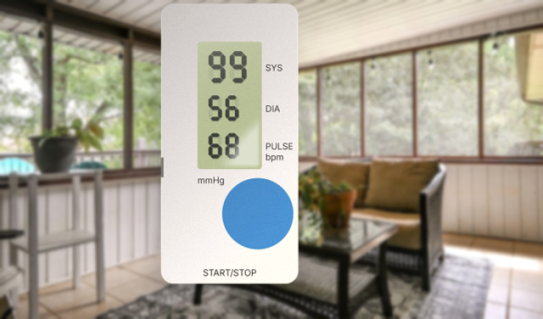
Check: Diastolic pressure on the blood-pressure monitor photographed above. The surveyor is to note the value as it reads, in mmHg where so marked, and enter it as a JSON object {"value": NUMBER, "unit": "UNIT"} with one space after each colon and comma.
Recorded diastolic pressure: {"value": 56, "unit": "mmHg"}
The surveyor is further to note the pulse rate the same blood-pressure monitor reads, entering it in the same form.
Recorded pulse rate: {"value": 68, "unit": "bpm"}
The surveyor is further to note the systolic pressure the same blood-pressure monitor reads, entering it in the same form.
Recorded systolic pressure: {"value": 99, "unit": "mmHg"}
